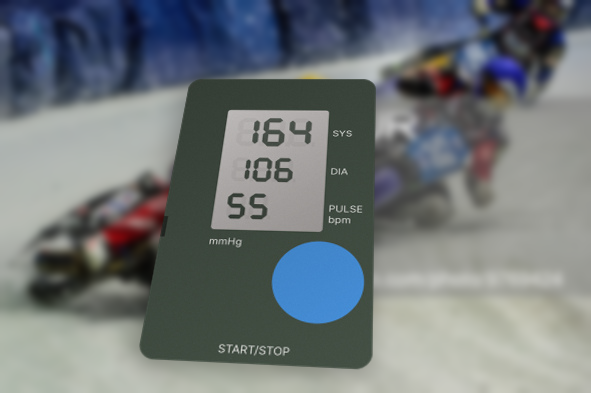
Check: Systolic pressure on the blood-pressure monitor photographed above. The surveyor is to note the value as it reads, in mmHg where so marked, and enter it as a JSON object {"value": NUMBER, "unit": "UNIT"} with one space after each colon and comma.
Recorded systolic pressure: {"value": 164, "unit": "mmHg"}
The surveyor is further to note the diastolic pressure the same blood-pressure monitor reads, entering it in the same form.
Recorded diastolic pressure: {"value": 106, "unit": "mmHg"}
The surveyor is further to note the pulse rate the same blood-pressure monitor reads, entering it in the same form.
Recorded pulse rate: {"value": 55, "unit": "bpm"}
